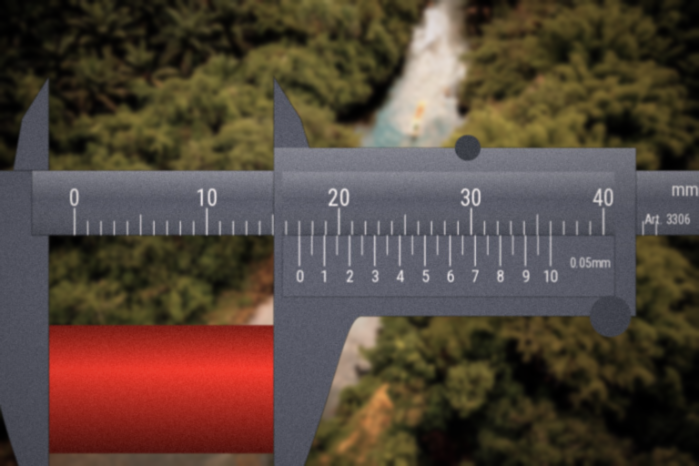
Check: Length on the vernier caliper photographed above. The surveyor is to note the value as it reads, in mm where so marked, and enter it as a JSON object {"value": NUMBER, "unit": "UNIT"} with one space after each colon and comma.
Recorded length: {"value": 17.0, "unit": "mm"}
